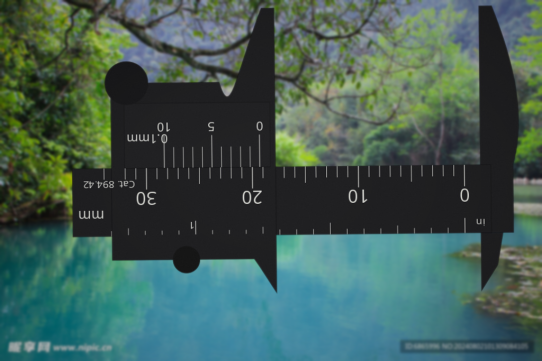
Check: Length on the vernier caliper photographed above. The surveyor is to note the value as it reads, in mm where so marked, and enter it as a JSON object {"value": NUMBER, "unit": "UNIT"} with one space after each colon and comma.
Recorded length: {"value": 19.3, "unit": "mm"}
